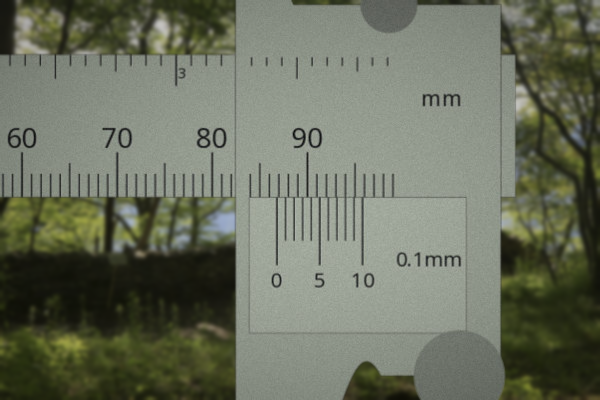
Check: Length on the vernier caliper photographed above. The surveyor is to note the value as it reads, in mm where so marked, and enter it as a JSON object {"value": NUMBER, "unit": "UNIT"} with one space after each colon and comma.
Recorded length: {"value": 86.8, "unit": "mm"}
